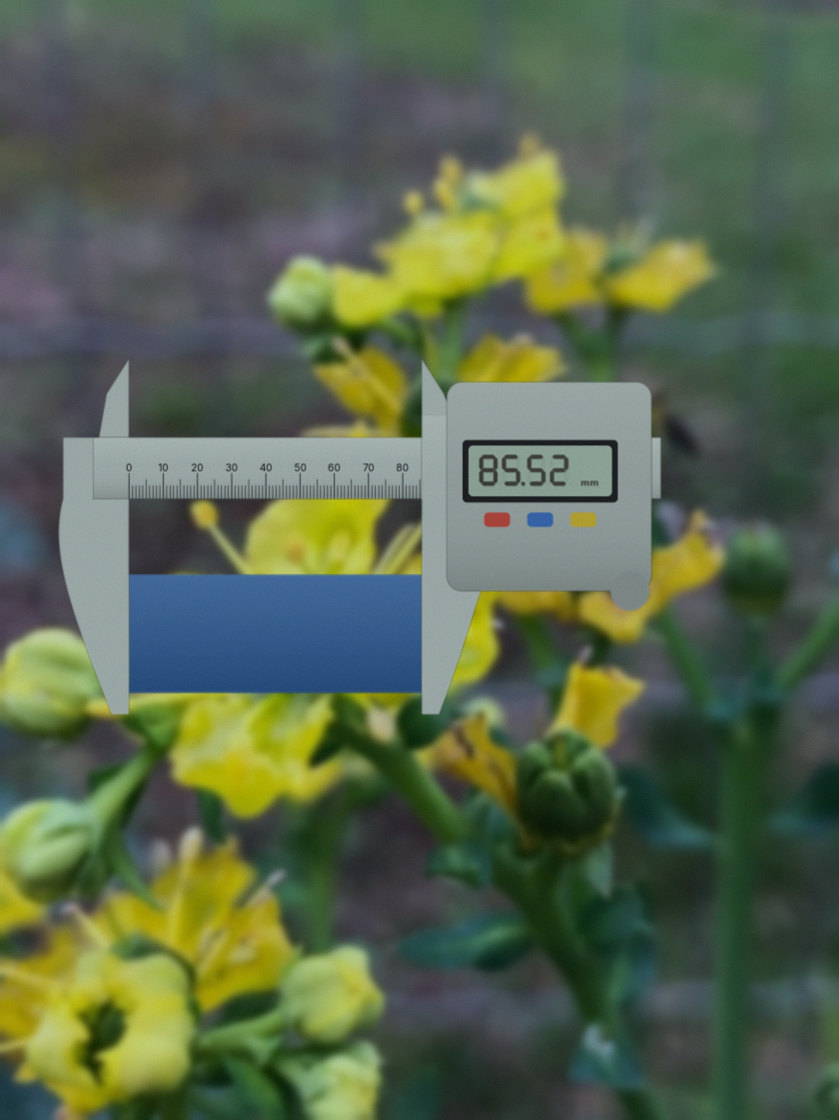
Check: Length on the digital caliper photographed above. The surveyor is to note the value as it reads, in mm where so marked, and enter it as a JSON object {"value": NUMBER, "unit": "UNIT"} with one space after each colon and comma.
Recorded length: {"value": 85.52, "unit": "mm"}
